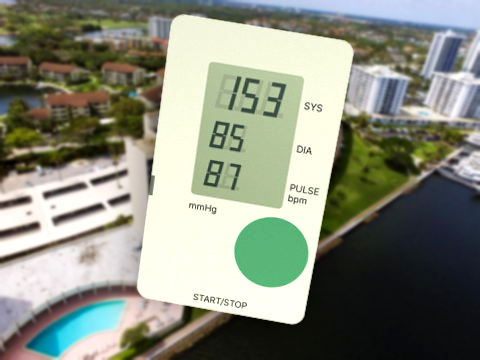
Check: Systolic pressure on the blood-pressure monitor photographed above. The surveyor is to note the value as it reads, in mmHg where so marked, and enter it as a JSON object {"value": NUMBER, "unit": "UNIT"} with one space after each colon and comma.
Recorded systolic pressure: {"value": 153, "unit": "mmHg"}
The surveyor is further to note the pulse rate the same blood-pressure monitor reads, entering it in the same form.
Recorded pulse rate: {"value": 87, "unit": "bpm"}
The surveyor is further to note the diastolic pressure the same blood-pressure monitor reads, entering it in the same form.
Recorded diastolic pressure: {"value": 85, "unit": "mmHg"}
